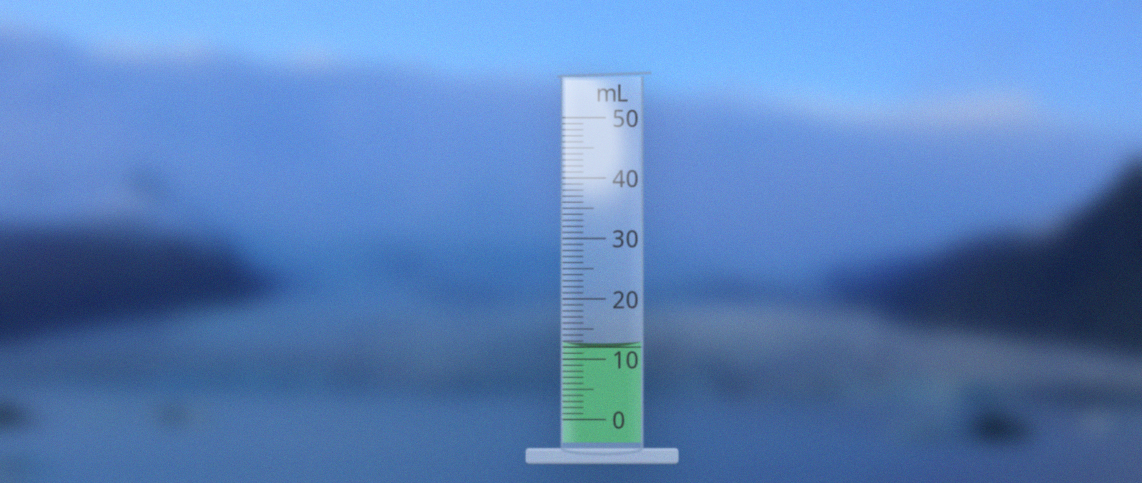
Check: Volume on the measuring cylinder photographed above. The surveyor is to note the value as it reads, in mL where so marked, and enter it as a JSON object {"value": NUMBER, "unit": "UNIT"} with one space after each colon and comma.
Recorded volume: {"value": 12, "unit": "mL"}
